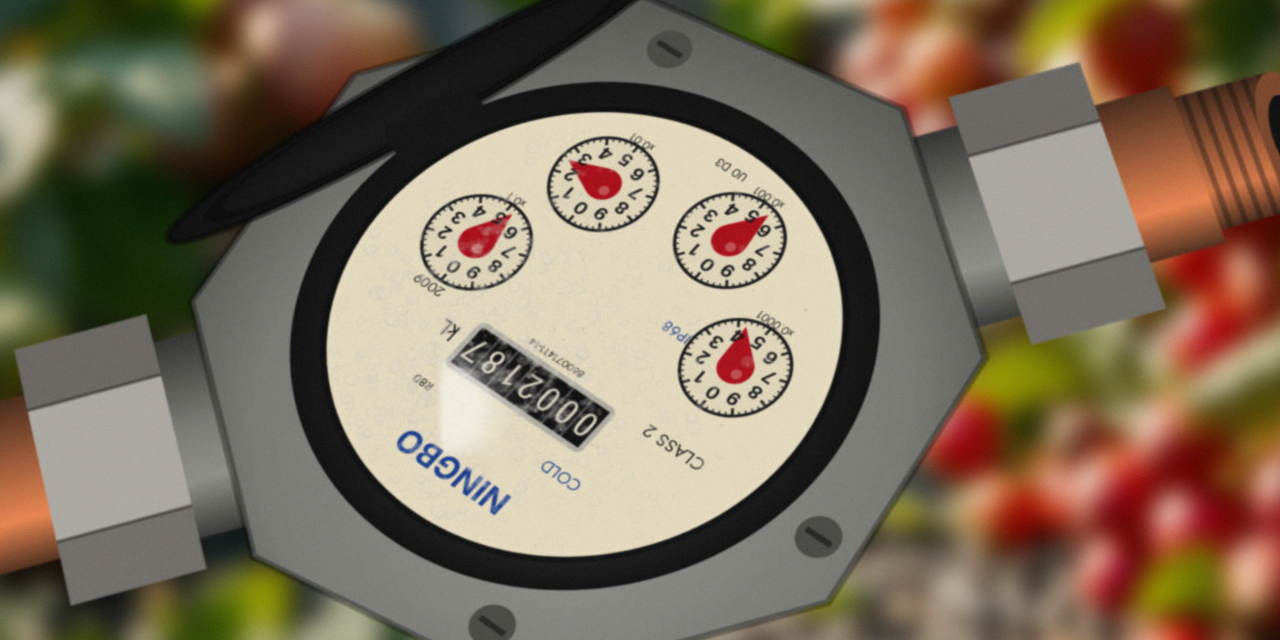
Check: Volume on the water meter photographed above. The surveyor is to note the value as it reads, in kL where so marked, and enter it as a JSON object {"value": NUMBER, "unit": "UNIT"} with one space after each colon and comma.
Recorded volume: {"value": 2187.5254, "unit": "kL"}
